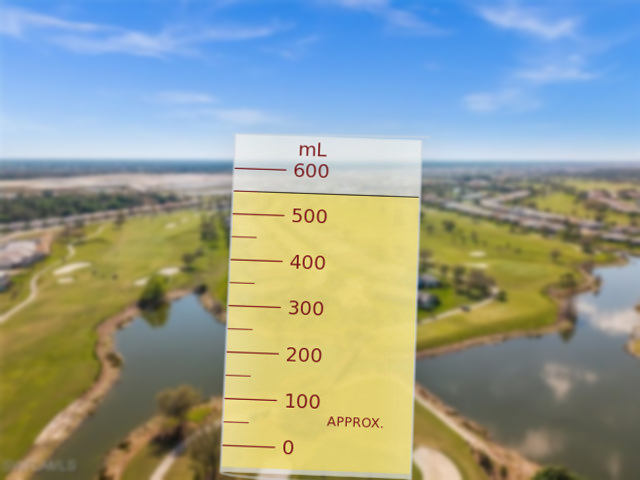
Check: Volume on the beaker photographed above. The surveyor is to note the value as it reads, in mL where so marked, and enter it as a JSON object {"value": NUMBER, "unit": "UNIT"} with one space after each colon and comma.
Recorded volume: {"value": 550, "unit": "mL"}
